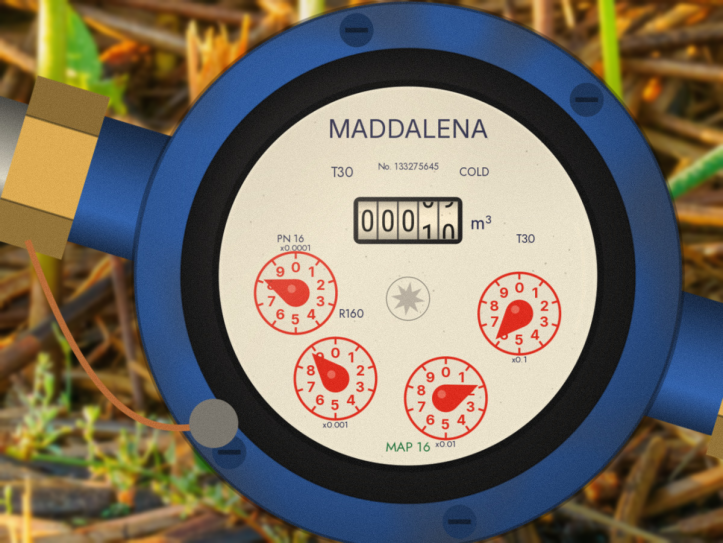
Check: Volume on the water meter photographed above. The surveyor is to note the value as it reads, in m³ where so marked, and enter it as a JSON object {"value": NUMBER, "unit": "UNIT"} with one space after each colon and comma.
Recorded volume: {"value": 9.6188, "unit": "m³"}
